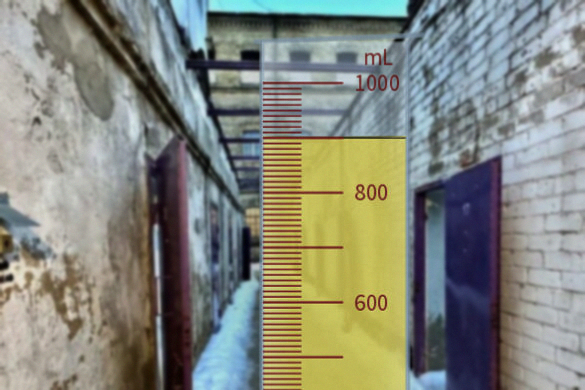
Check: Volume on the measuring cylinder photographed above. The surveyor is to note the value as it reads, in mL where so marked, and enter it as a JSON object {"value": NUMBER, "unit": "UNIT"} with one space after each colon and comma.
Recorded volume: {"value": 900, "unit": "mL"}
